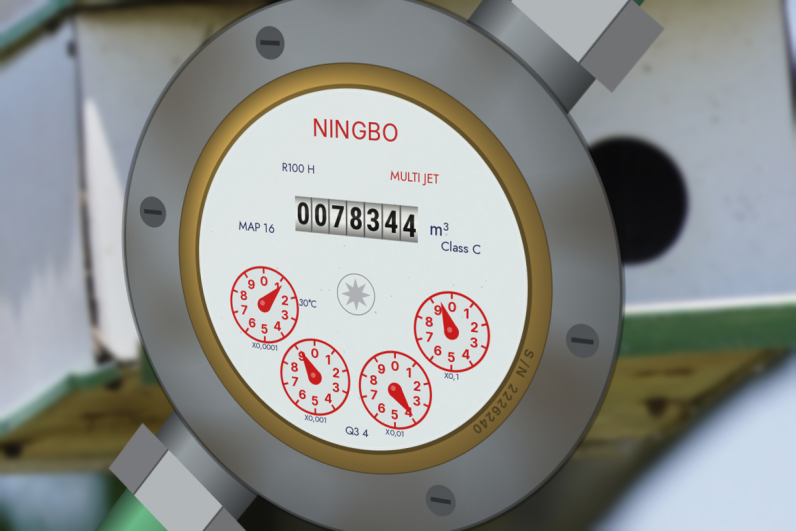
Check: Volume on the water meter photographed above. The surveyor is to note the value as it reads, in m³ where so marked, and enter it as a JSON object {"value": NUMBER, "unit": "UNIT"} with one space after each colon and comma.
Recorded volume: {"value": 78343.9391, "unit": "m³"}
